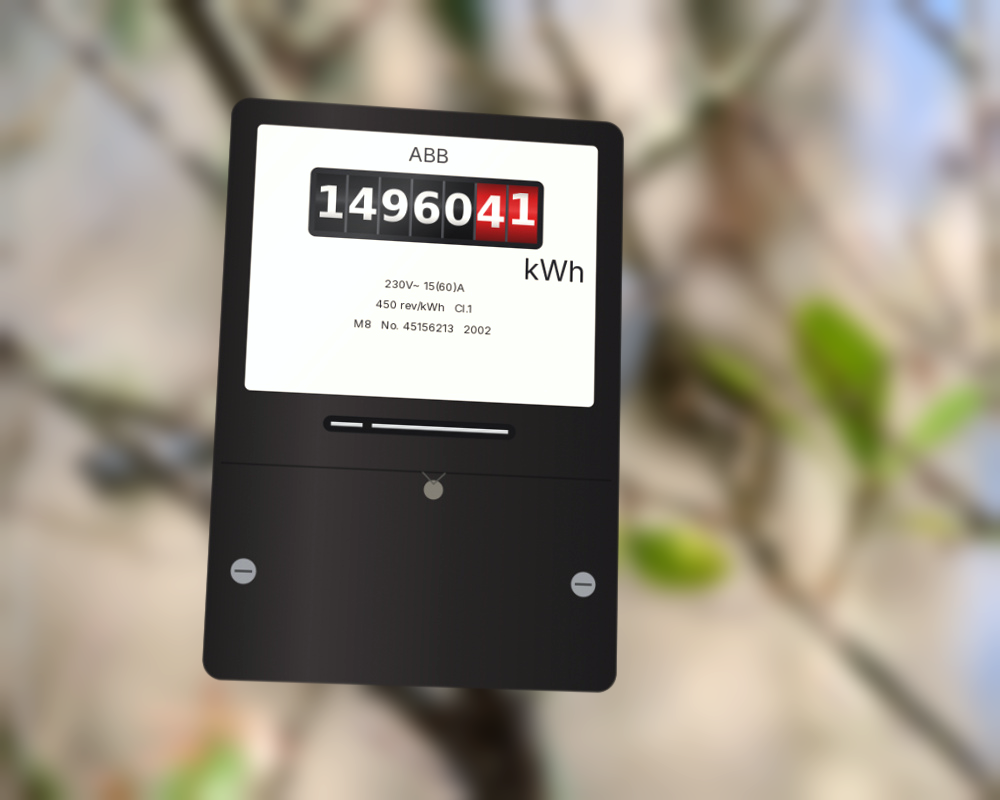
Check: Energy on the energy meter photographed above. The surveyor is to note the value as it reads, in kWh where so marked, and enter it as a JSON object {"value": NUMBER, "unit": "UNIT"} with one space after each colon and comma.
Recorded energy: {"value": 14960.41, "unit": "kWh"}
